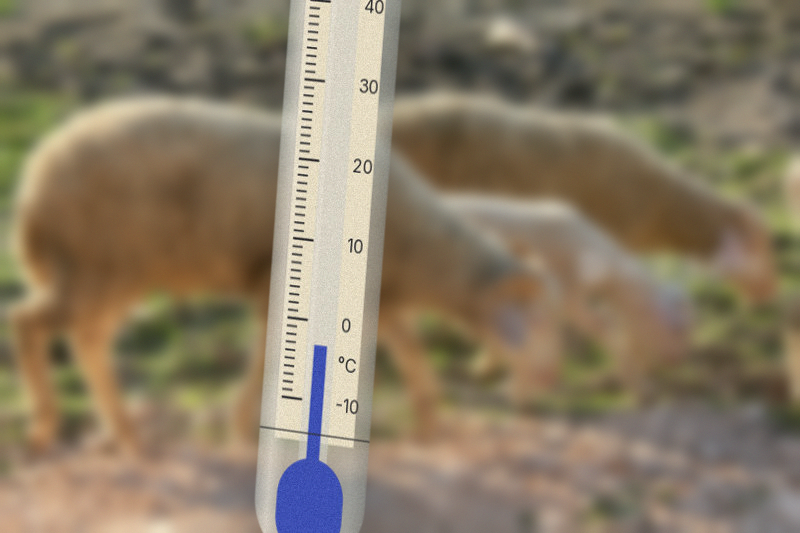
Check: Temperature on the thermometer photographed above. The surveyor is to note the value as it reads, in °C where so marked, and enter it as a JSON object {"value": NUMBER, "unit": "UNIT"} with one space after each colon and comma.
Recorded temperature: {"value": -3, "unit": "°C"}
